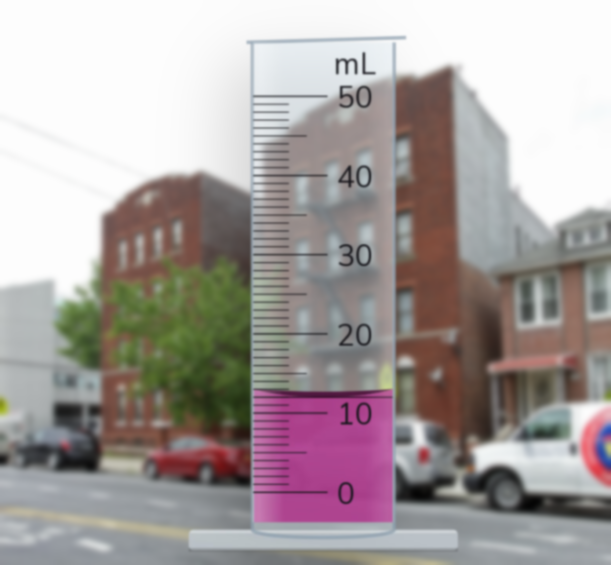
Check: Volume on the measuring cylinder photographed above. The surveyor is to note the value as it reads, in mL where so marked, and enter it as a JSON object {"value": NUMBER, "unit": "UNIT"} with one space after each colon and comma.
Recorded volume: {"value": 12, "unit": "mL"}
